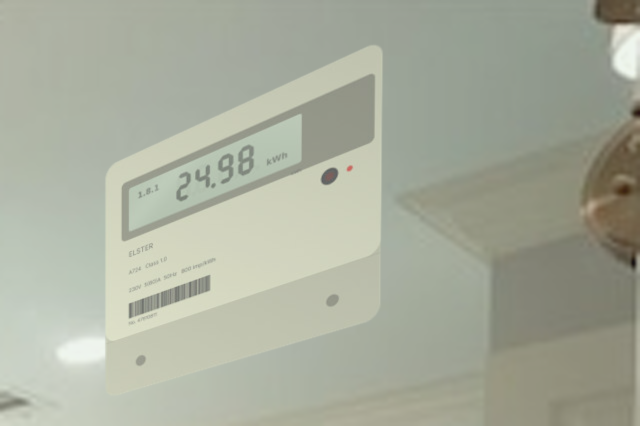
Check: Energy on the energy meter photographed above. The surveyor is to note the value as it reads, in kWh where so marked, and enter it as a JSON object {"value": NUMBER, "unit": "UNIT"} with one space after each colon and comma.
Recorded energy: {"value": 24.98, "unit": "kWh"}
